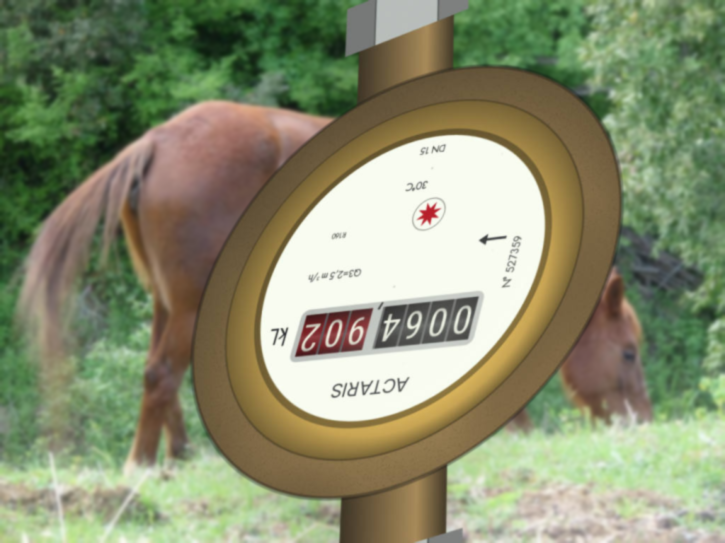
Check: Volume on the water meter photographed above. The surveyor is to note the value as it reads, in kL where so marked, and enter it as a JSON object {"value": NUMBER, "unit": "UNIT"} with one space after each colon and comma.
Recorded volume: {"value": 64.902, "unit": "kL"}
